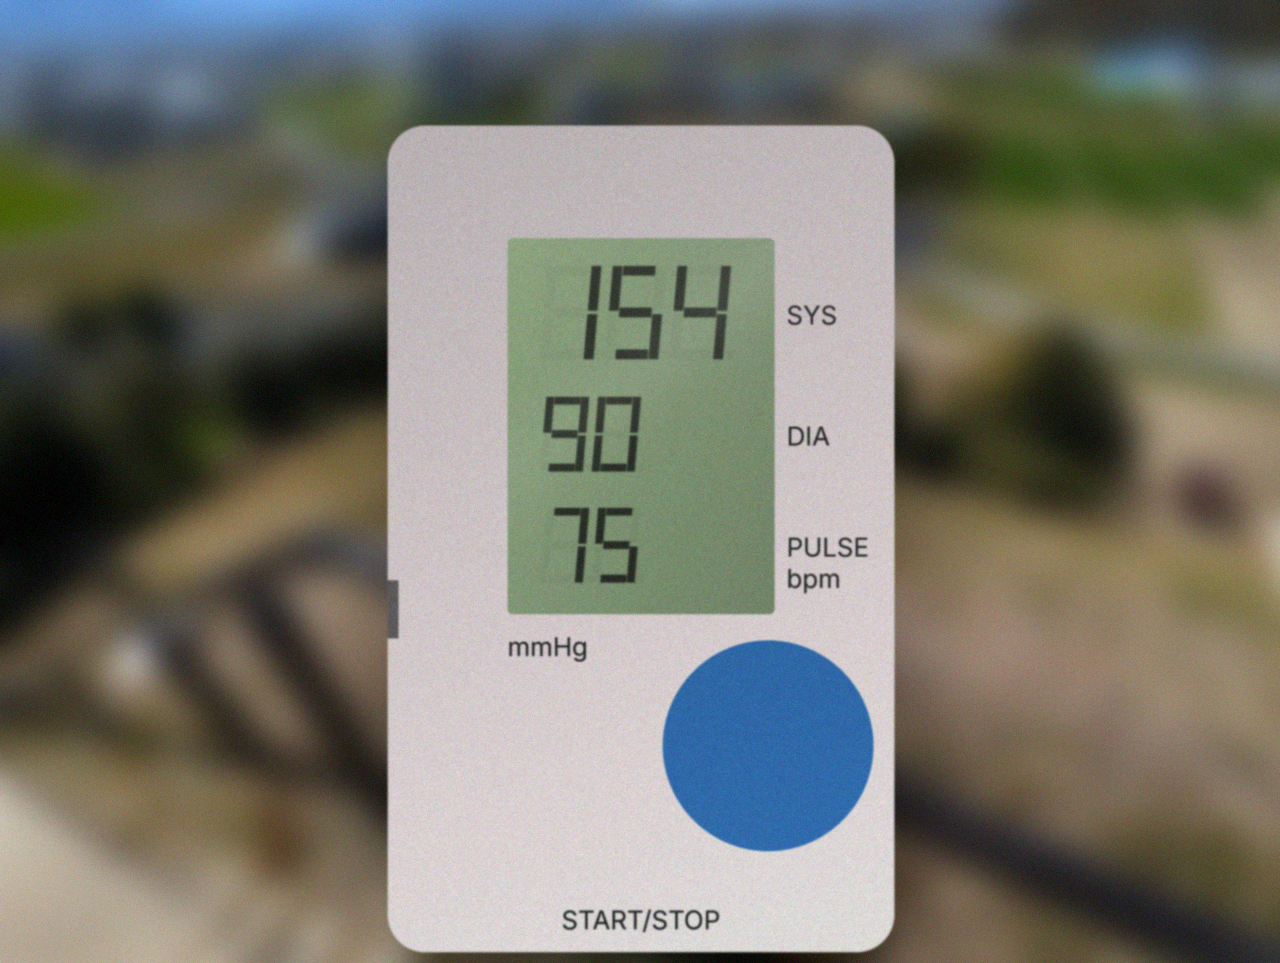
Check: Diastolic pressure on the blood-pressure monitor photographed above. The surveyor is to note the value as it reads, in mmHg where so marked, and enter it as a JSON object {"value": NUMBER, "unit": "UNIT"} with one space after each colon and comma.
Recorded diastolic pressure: {"value": 90, "unit": "mmHg"}
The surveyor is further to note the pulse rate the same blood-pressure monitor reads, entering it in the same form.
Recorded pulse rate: {"value": 75, "unit": "bpm"}
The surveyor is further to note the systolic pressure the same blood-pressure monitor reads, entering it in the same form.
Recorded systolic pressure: {"value": 154, "unit": "mmHg"}
